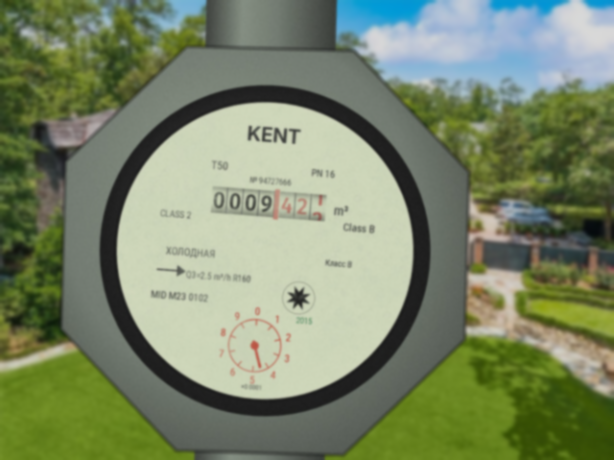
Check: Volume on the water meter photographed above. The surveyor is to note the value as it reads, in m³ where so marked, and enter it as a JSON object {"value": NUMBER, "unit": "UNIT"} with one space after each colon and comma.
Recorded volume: {"value": 9.4214, "unit": "m³"}
